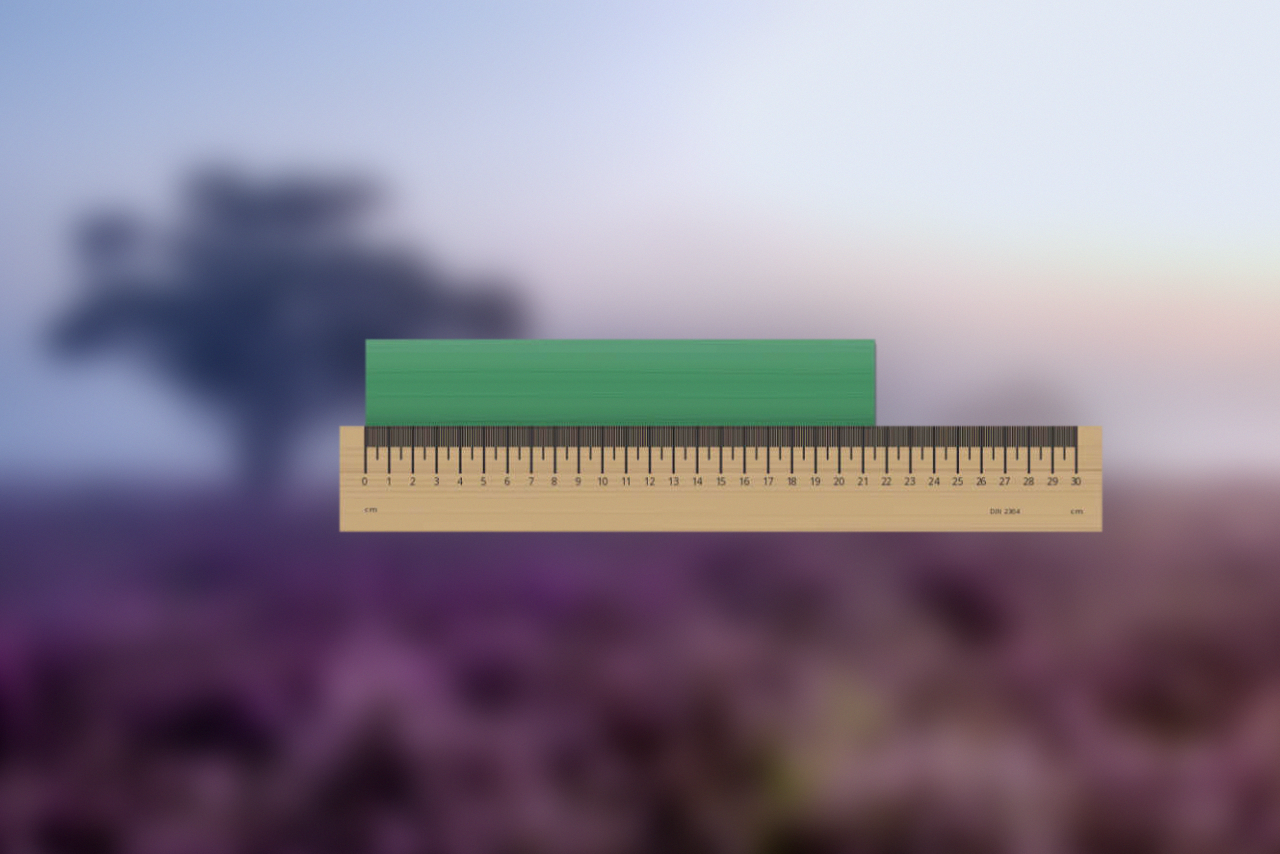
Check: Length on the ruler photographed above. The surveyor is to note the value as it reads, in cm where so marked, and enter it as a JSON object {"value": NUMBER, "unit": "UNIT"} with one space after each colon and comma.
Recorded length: {"value": 21.5, "unit": "cm"}
